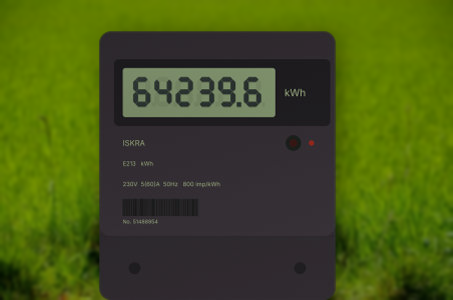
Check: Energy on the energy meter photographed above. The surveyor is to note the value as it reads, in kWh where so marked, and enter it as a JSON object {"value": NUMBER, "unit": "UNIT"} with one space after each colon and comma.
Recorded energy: {"value": 64239.6, "unit": "kWh"}
